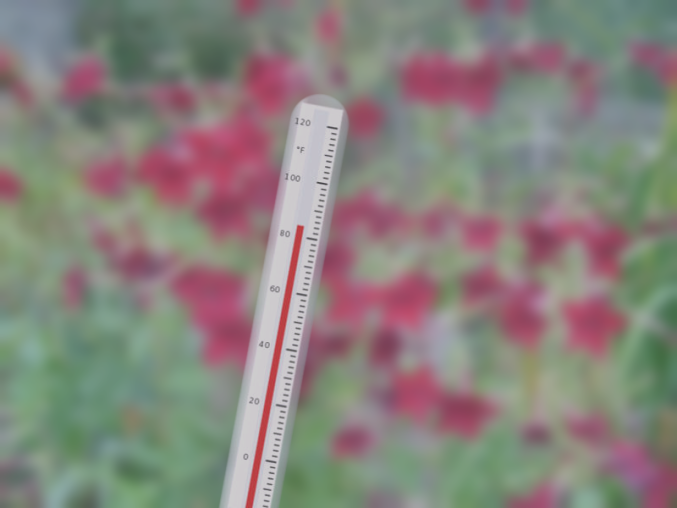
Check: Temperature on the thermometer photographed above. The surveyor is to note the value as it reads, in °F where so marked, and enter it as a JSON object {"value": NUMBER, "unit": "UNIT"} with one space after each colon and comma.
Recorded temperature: {"value": 84, "unit": "°F"}
